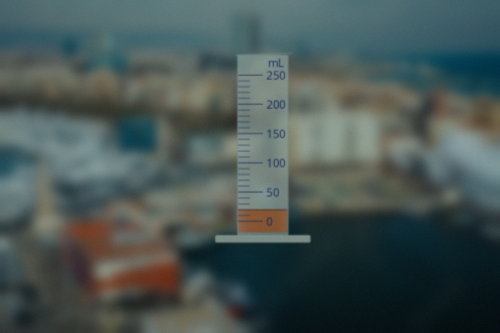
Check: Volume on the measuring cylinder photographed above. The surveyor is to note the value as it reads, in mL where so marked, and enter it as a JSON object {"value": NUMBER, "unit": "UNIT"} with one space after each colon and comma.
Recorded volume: {"value": 20, "unit": "mL"}
